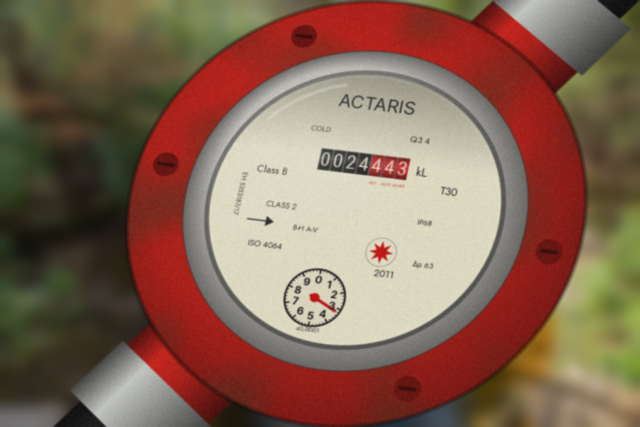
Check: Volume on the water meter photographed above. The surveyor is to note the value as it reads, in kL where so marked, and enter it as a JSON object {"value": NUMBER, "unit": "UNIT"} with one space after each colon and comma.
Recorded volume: {"value": 24.4433, "unit": "kL"}
